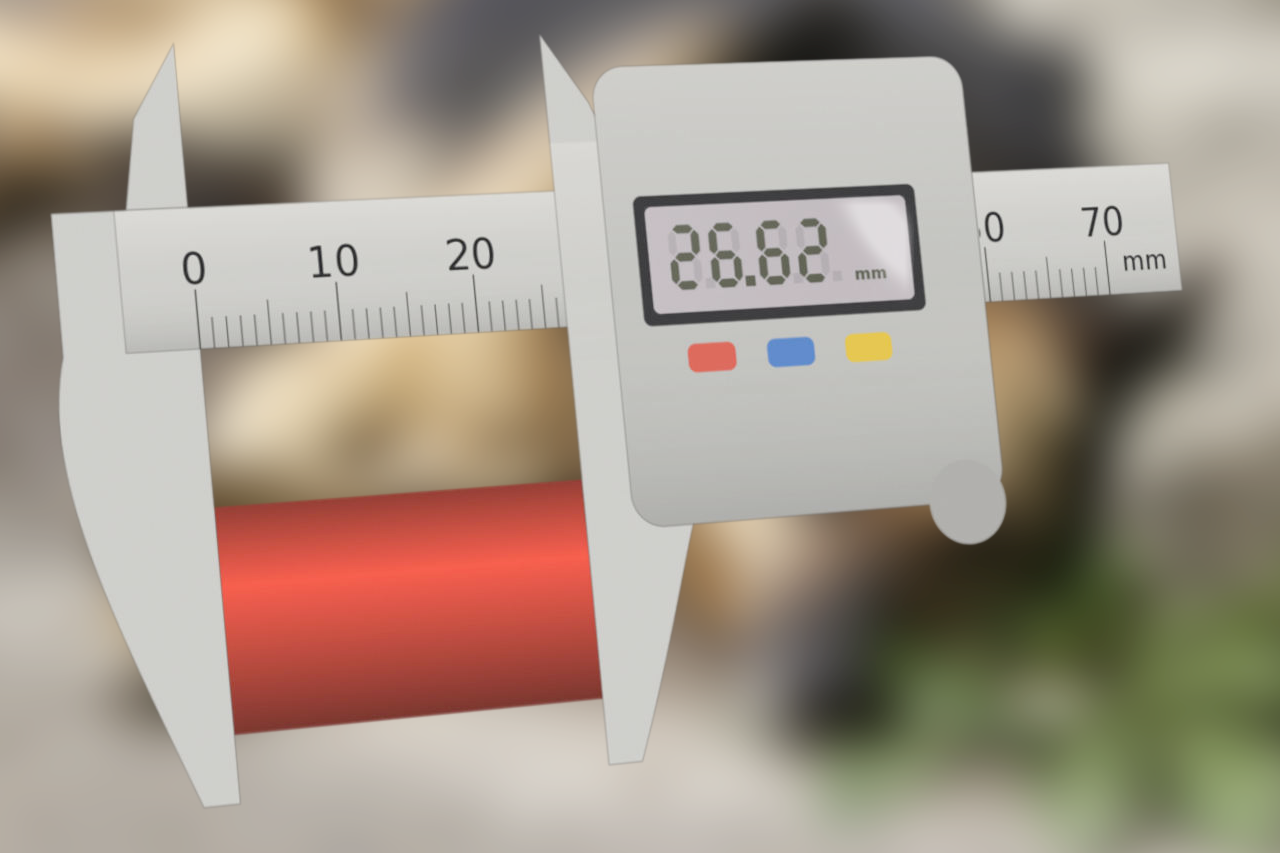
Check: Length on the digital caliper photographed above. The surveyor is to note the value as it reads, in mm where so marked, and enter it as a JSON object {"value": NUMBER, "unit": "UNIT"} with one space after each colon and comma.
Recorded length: {"value": 26.62, "unit": "mm"}
